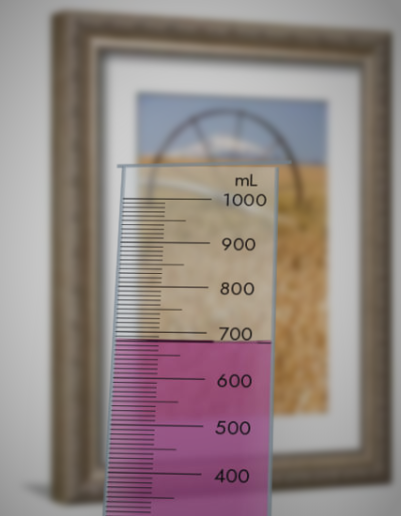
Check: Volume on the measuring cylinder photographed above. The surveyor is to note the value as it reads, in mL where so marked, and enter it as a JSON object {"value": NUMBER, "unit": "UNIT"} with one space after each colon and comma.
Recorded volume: {"value": 680, "unit": "mL"}
